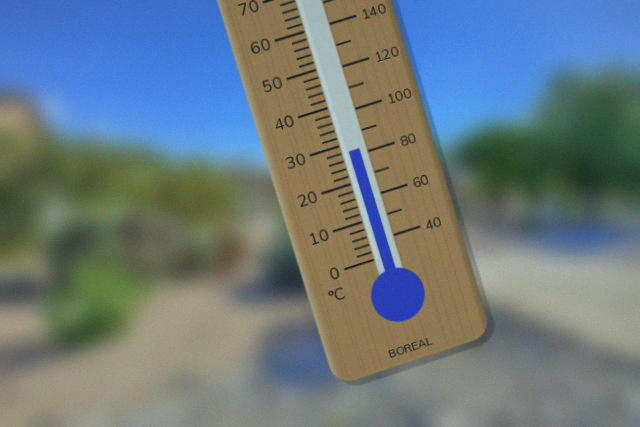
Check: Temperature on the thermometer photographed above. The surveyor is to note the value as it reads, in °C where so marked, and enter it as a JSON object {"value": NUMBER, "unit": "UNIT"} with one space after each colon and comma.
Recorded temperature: {"value": 28, "unit": "°C"}
